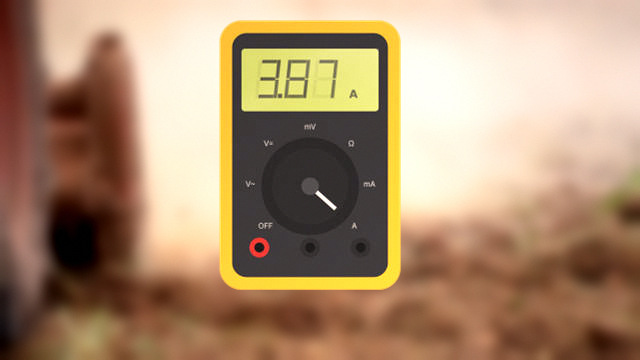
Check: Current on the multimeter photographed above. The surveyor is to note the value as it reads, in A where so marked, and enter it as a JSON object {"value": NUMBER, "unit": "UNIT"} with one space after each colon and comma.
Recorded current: {"value": 3.87, "unit": "A"}
